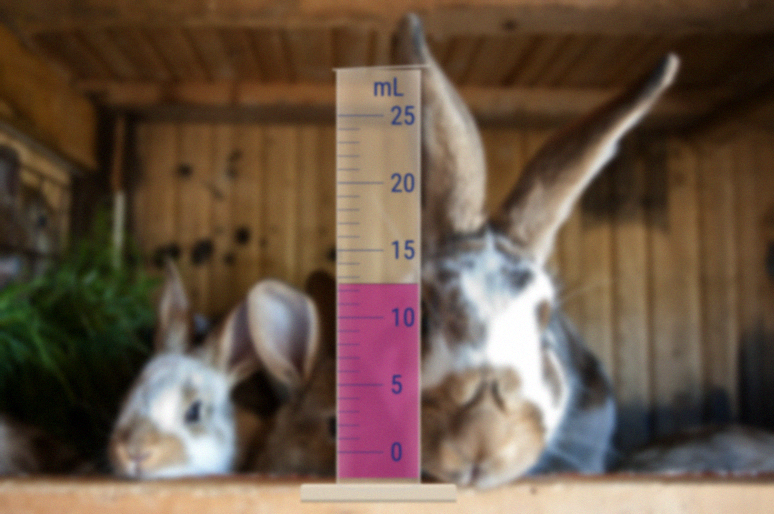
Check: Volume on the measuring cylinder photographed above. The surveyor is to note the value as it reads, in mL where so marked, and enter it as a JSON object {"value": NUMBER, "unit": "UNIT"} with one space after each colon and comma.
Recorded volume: {"value": 12.5, "unit": "mL"}
